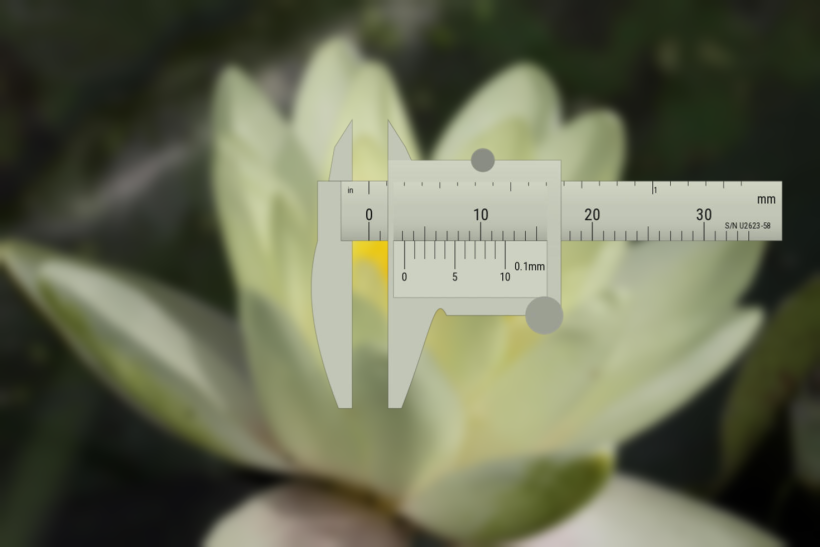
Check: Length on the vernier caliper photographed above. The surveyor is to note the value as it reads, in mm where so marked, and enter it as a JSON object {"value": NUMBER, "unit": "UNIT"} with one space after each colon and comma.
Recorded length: {"value": 3.2, "unit": "mm"}
